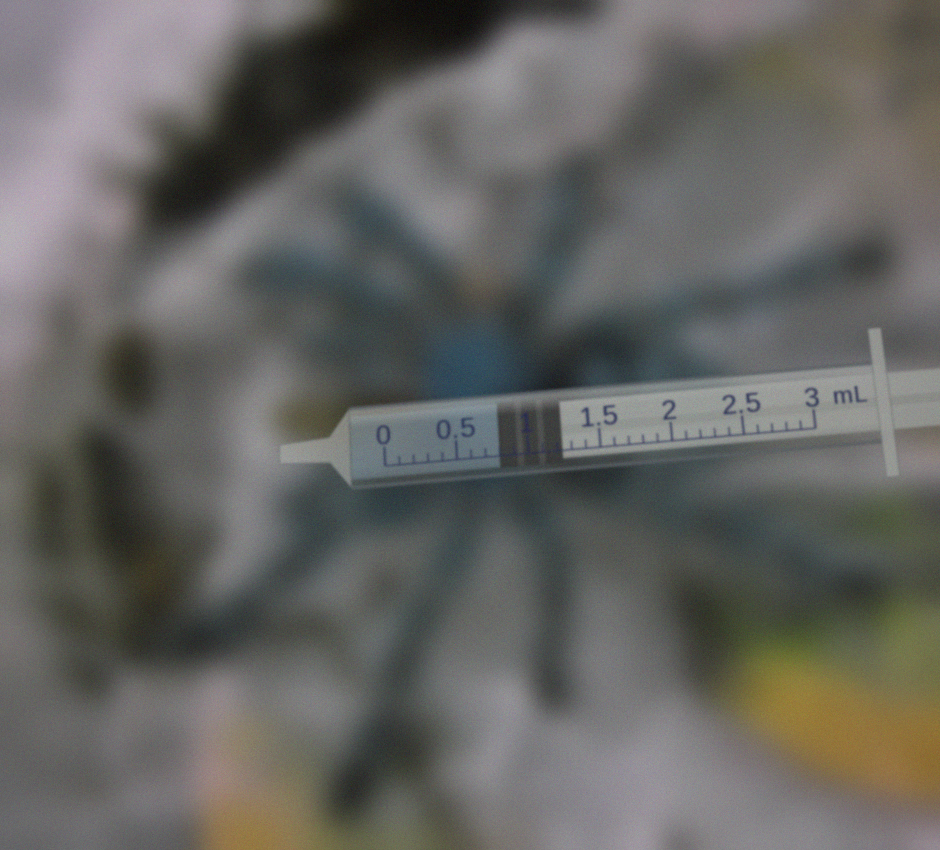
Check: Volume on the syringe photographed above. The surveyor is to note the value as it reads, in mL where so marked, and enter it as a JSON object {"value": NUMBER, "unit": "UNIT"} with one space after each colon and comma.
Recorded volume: {"value": 0.8, "unit": "mL"}
